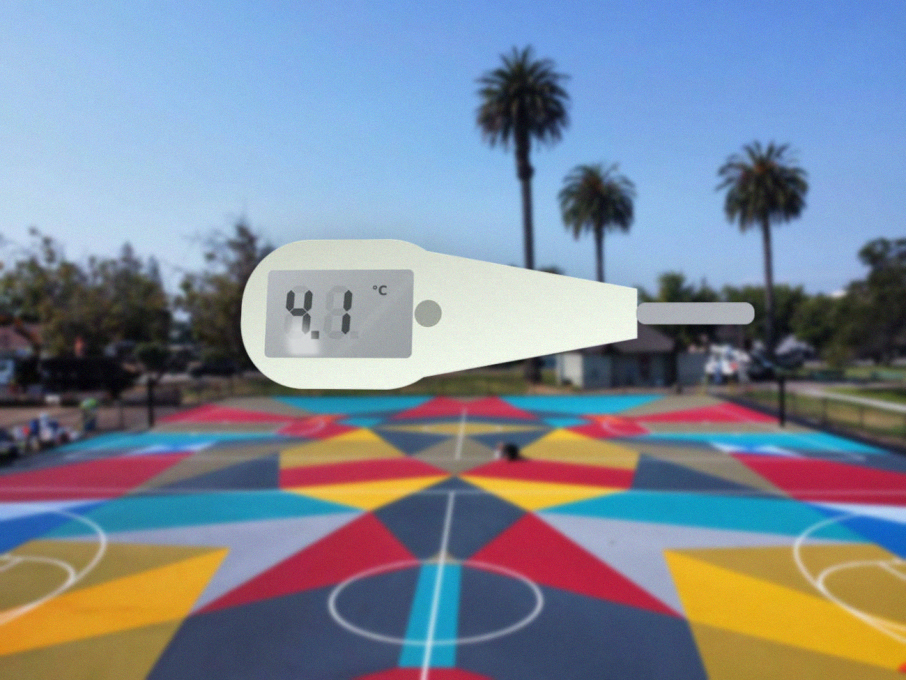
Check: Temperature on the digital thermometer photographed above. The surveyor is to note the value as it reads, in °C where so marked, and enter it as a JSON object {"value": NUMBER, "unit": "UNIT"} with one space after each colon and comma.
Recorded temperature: {"value": 4.1, "unit": "°C"}
